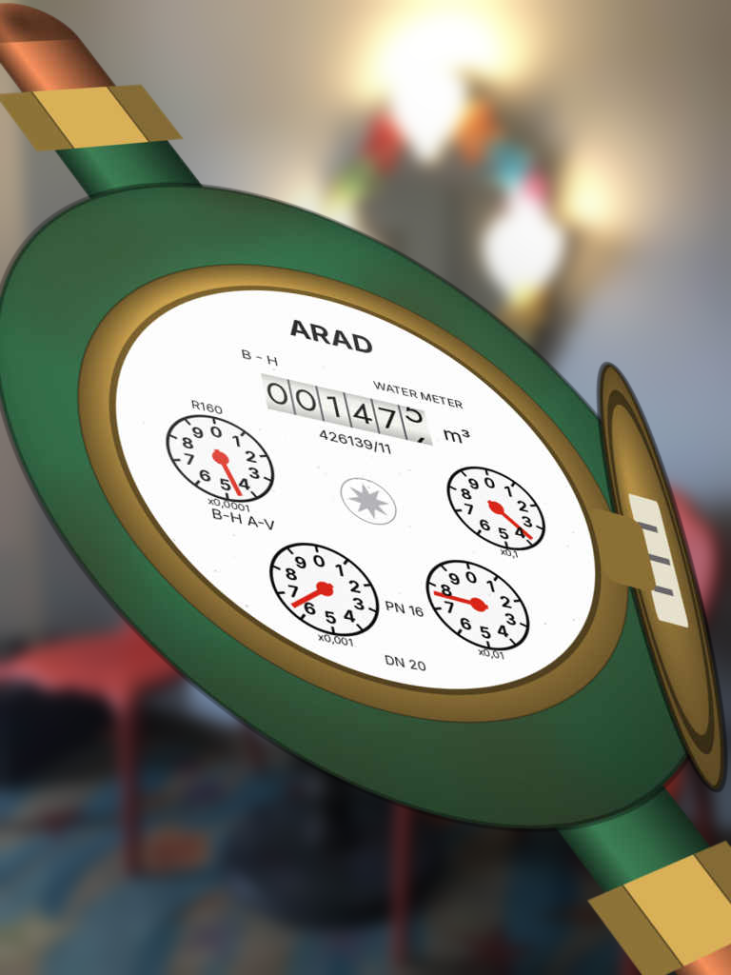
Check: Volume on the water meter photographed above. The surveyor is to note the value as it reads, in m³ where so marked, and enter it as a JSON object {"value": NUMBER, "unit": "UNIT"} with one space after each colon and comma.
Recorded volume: {"value": 1475.3764, "unit": "m³"}
